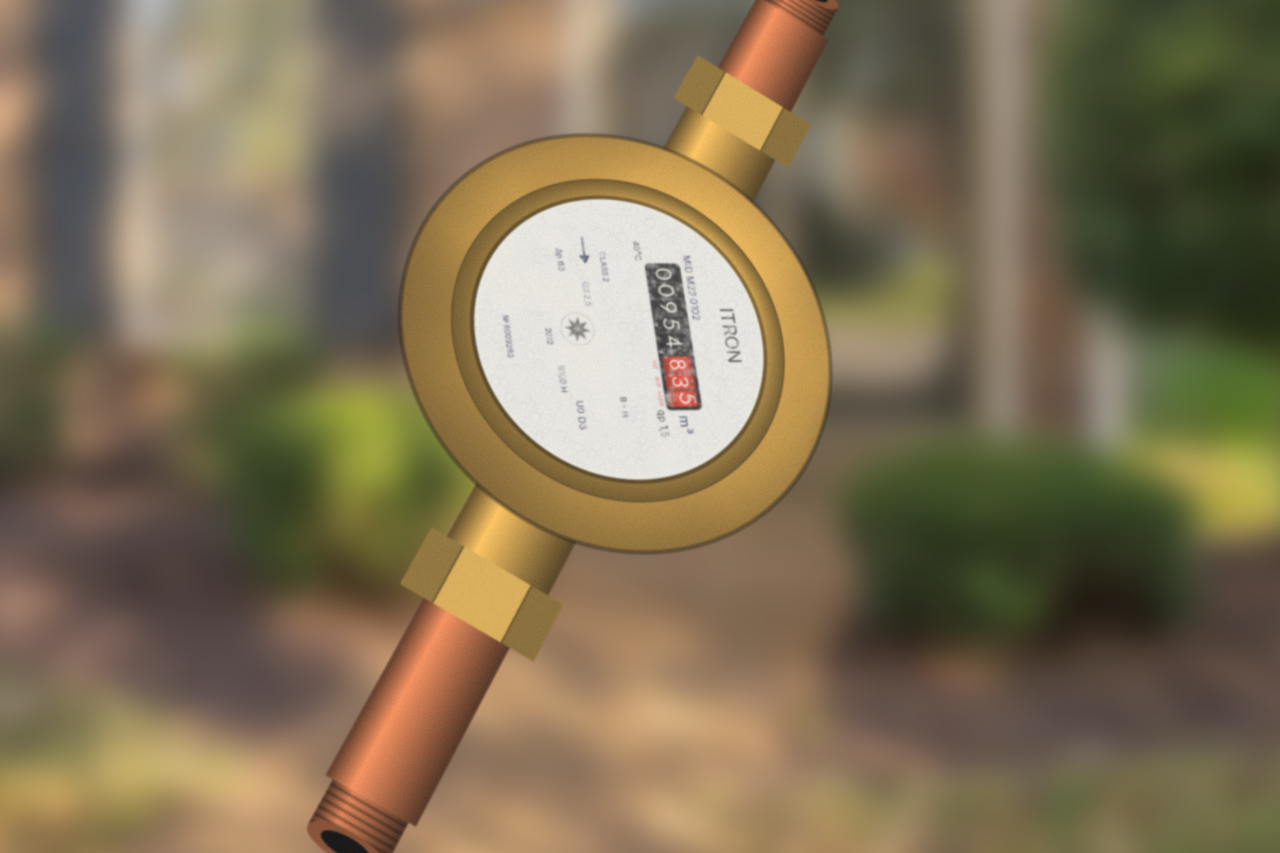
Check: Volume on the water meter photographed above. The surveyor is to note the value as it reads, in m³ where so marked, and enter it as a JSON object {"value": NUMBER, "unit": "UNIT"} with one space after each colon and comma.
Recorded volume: {"value": 954.835, "unit": "m³"}
